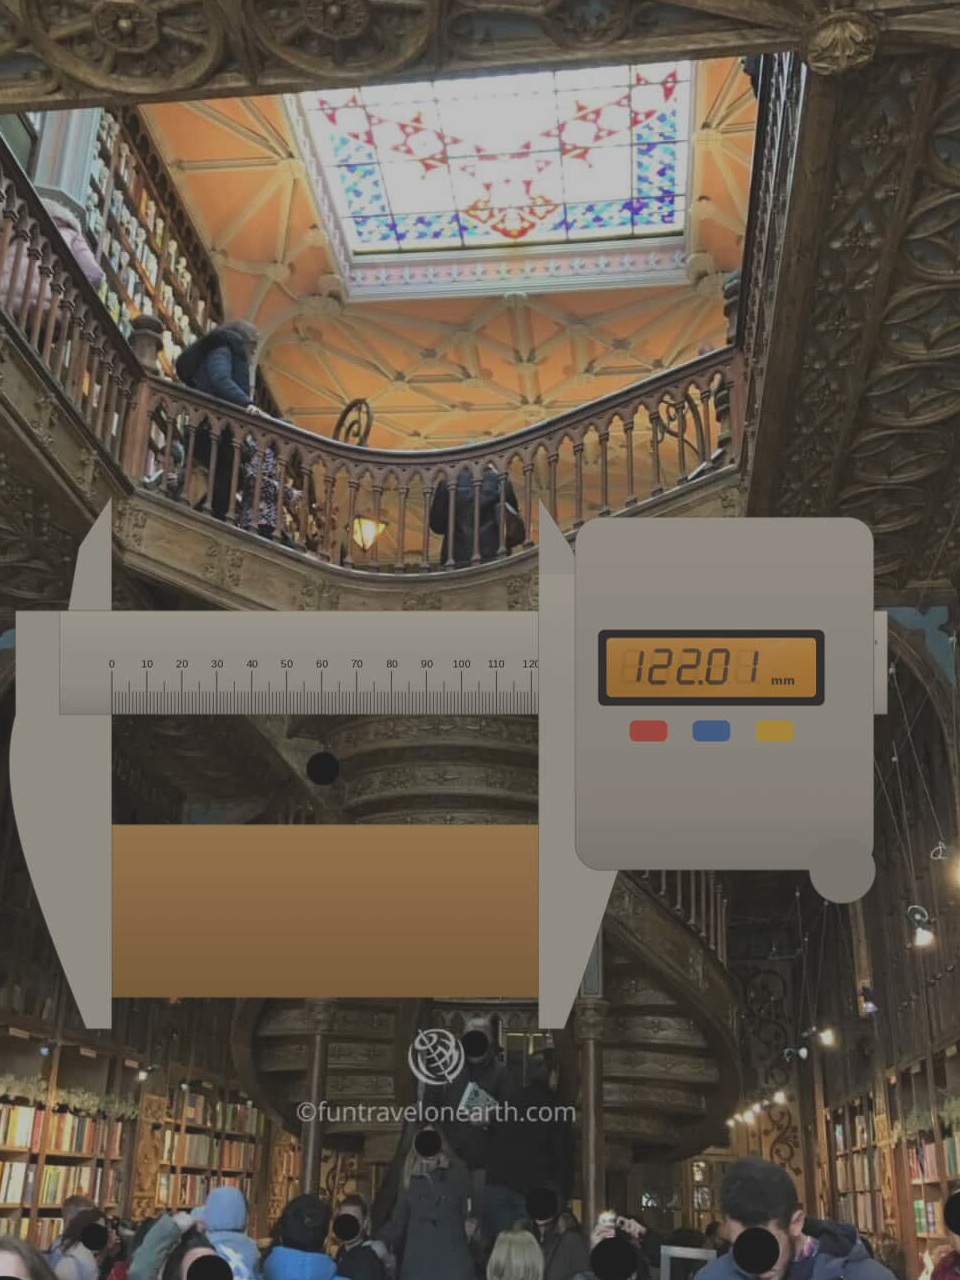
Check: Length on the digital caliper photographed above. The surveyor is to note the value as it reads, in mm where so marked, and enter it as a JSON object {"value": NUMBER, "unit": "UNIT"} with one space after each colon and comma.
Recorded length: {"value": 122.01, "unit": "mm"}
